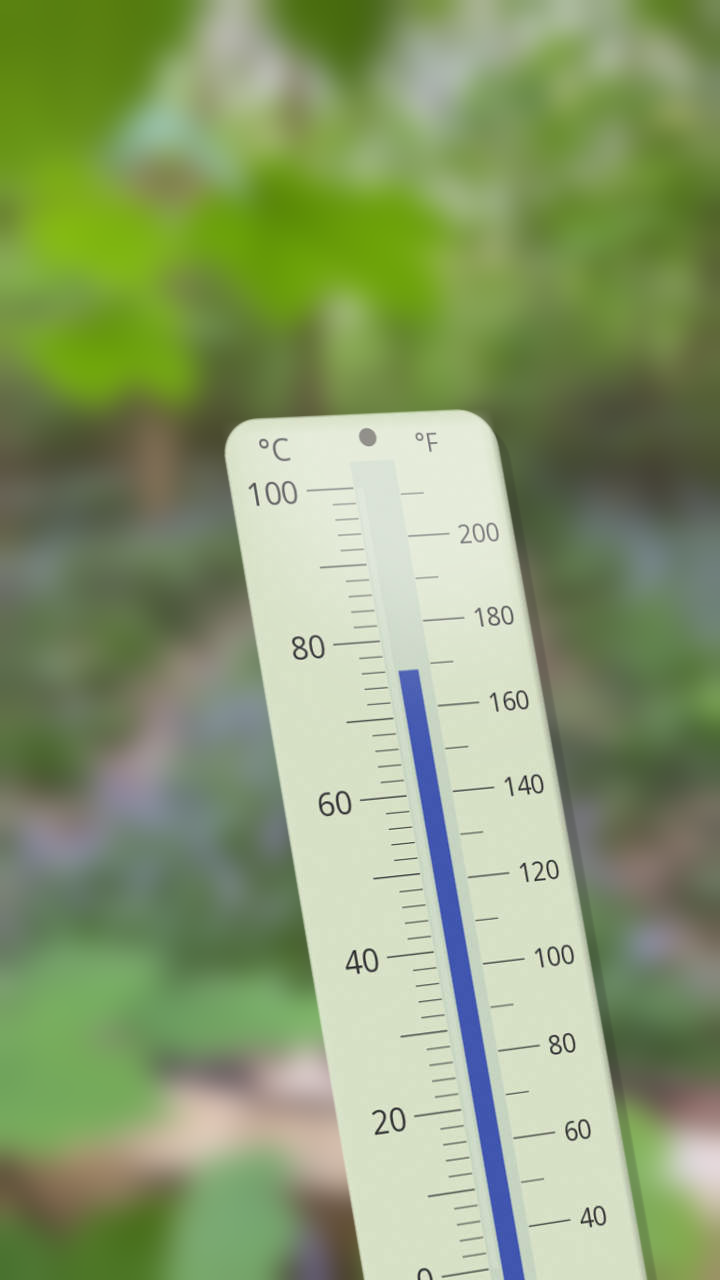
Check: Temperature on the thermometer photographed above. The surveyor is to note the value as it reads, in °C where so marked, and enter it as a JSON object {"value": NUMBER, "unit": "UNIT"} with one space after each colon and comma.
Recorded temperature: {"value": 76, "unit": "°C"}
